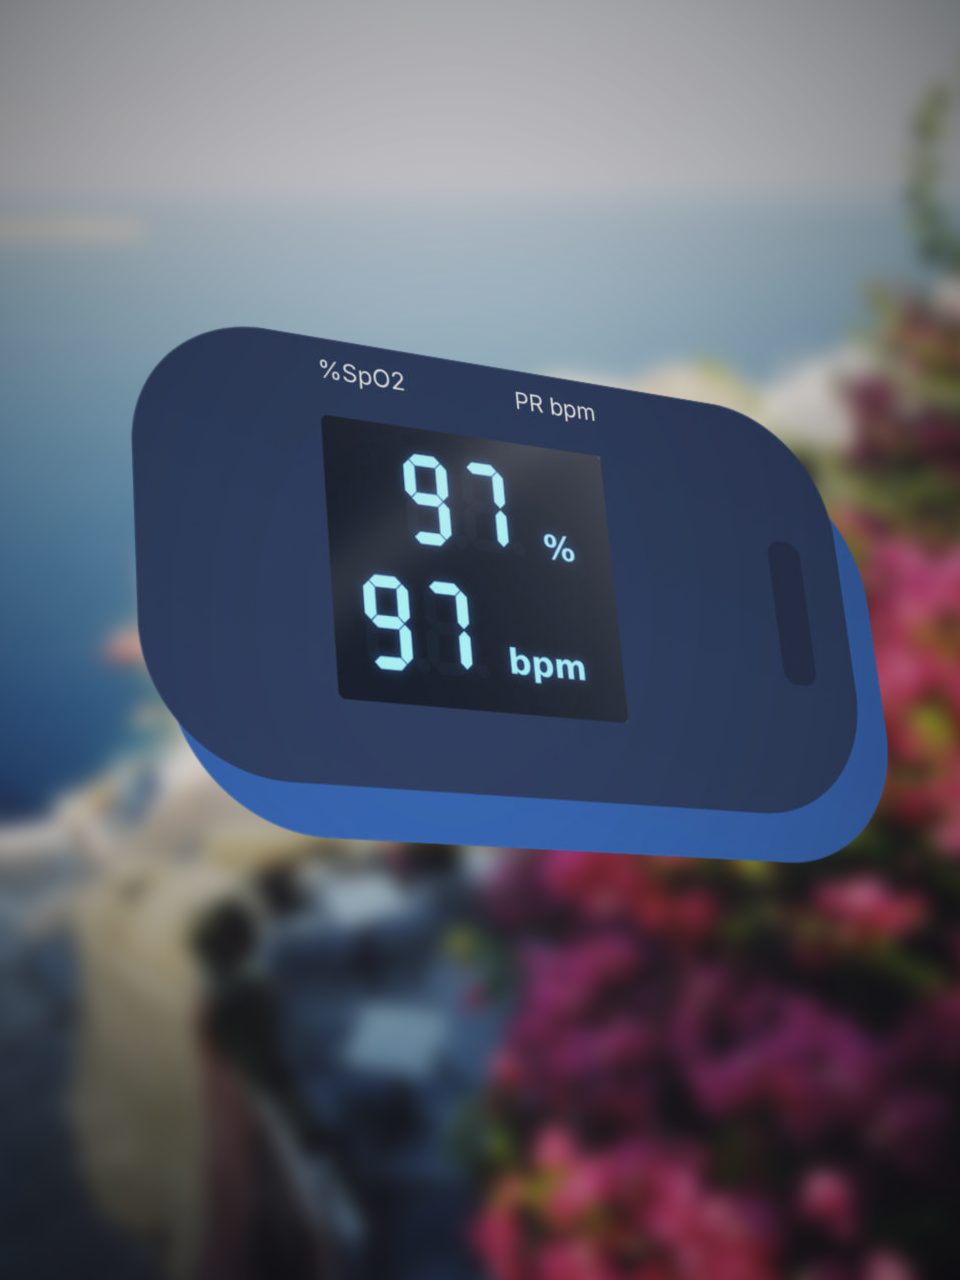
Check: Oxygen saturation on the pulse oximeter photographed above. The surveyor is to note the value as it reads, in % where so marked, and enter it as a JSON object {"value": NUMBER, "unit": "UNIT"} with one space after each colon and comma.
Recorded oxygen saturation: {"value": 97, "unit": "%"}
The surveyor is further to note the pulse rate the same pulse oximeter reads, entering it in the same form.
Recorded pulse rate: {"value": 97, "unit": "bpm"}
